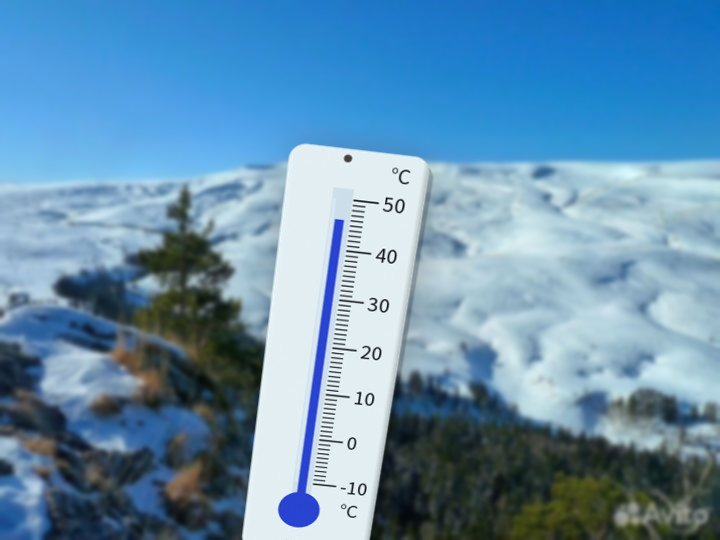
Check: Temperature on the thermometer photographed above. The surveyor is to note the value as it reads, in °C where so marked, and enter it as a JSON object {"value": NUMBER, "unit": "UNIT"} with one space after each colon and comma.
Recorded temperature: {"value": 46, "unit": "°C"}
